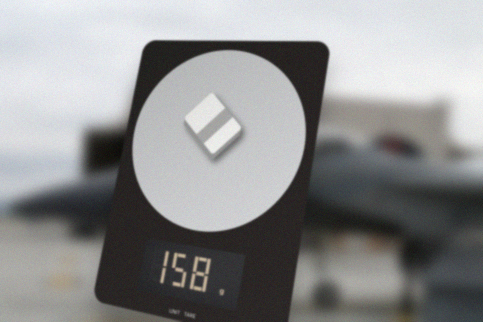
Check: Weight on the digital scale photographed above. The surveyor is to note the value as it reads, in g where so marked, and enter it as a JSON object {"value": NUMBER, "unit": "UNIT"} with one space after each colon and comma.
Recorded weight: {"value": 158, "unit": "g"}
